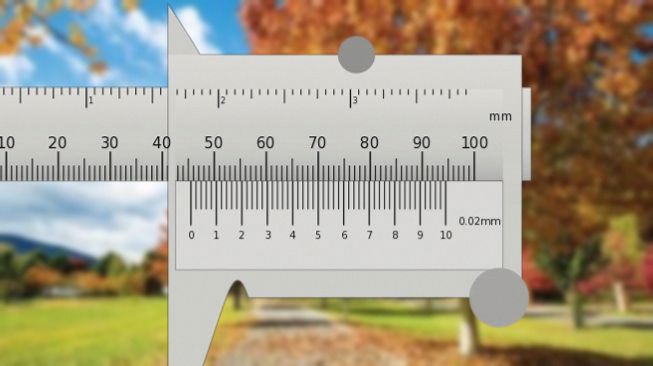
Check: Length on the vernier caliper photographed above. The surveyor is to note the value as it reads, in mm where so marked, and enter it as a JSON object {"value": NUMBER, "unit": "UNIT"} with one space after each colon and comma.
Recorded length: {"value": 45.5, "unit": "mm"}
